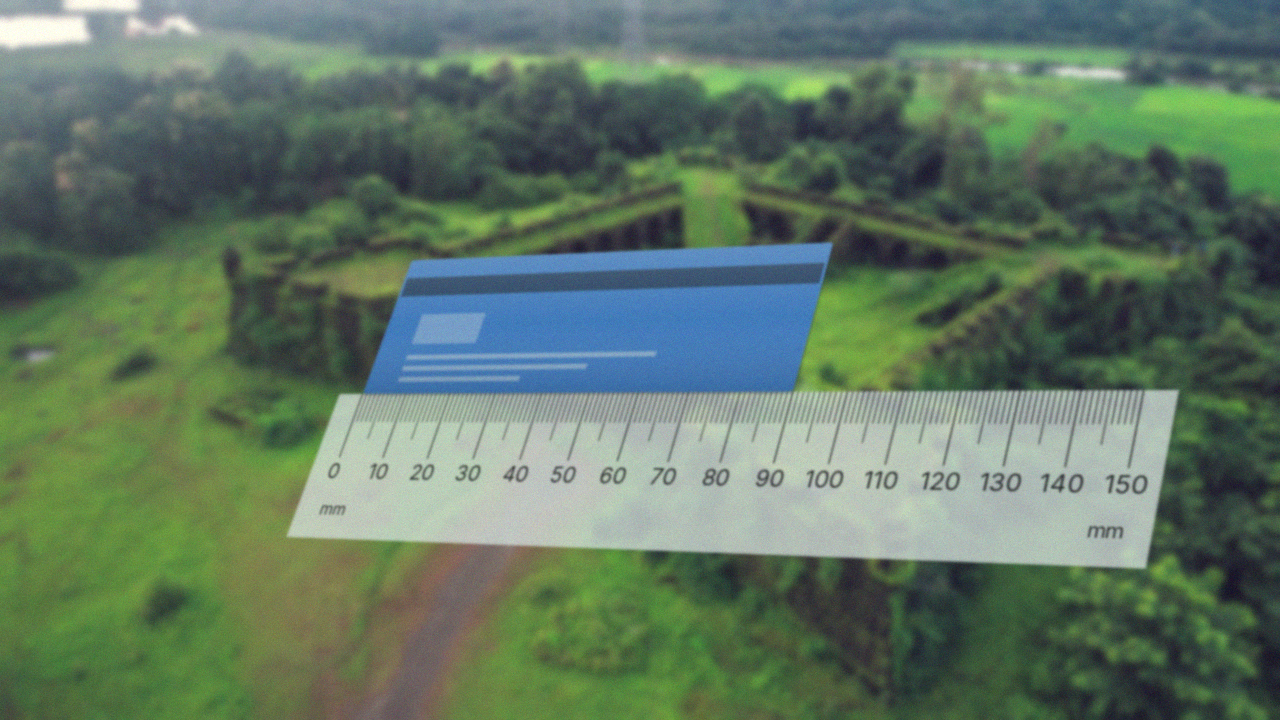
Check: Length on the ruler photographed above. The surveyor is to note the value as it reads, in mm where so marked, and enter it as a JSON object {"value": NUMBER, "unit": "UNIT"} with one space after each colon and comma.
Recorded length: {"value": 90, "unit": "mm"}
